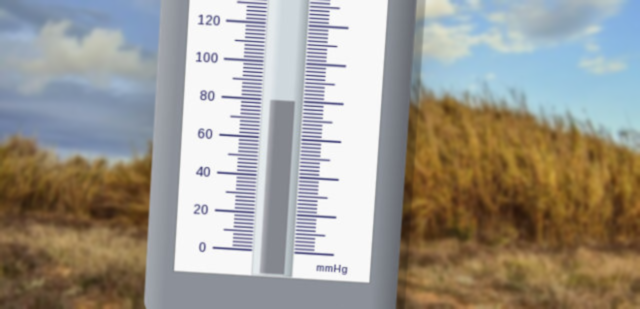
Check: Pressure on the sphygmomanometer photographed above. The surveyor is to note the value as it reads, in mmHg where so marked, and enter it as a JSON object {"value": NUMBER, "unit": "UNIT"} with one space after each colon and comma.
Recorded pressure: {"value": 80, "unit": "mmHg"}
